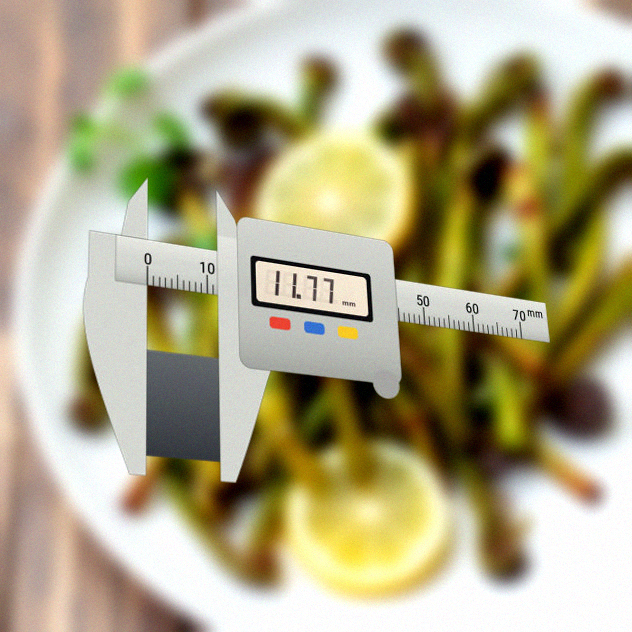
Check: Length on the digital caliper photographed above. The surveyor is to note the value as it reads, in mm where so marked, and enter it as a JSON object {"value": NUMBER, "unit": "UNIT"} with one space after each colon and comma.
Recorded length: {"value": 11.77, "unit": "mm"}
